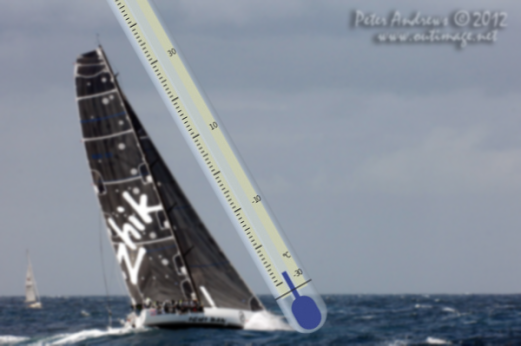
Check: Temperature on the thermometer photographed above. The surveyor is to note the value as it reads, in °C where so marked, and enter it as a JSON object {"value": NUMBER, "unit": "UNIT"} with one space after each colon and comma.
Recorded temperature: {"value": -28, "unit": "°C"}
